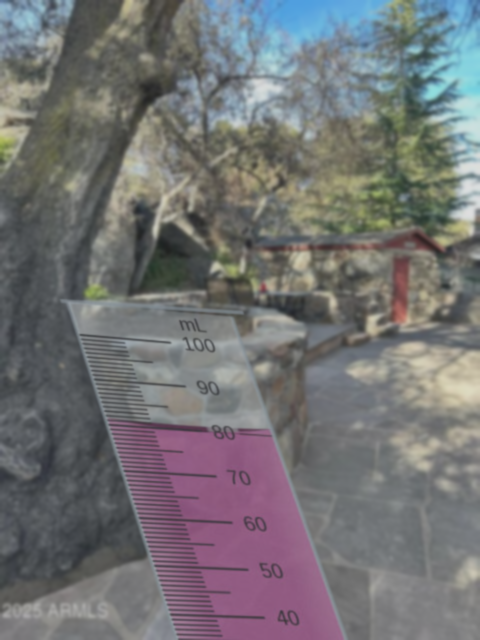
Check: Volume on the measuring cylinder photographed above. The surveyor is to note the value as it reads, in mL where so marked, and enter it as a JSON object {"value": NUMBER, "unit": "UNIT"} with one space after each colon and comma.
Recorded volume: {"value": 80, "unit": "mL"}
